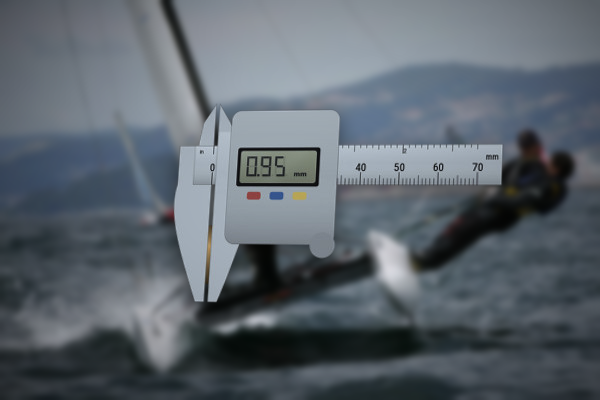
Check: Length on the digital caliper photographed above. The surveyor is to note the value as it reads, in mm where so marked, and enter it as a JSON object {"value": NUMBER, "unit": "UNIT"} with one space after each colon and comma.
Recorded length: {"value": 0.95, "unit": "mm"}
